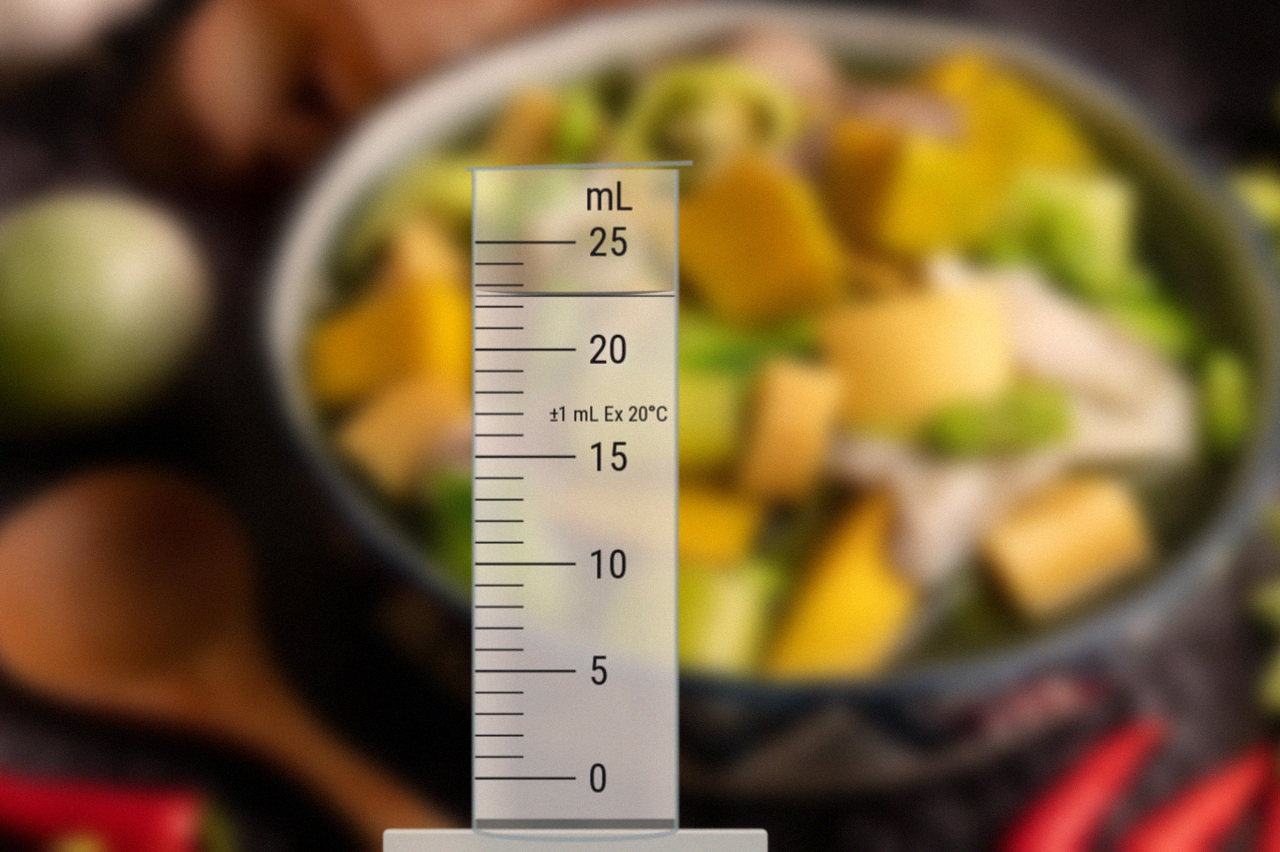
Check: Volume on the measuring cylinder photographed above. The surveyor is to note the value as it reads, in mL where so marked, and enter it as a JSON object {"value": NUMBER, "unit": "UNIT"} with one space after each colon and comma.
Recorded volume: {"value": 22.5, "unit": "mL"}
